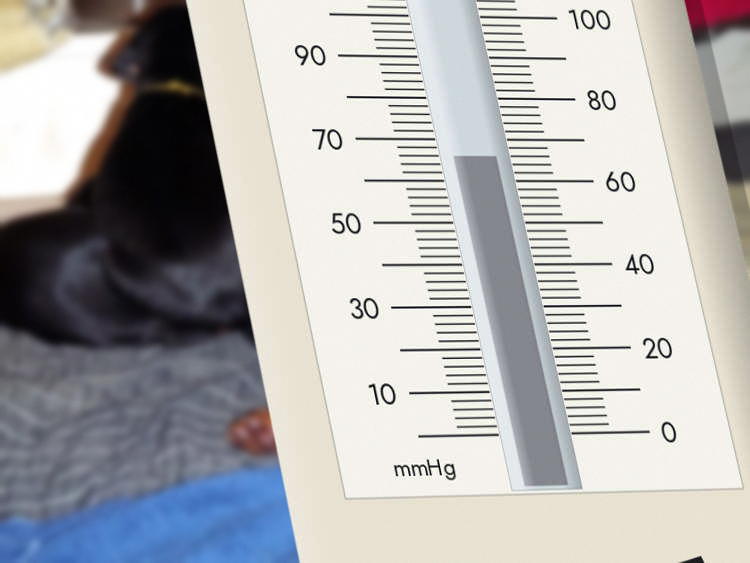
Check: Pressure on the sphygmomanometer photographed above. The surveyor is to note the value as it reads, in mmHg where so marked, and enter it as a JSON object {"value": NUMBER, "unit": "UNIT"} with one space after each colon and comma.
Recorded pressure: {"value": 66, "unit": "mmHg"}
